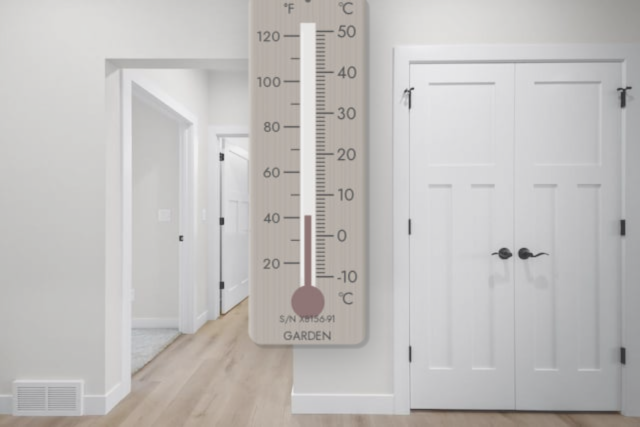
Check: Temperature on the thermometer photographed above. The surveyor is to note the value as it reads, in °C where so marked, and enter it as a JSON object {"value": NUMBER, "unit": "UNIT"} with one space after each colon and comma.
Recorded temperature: {"value": 5, "unit": "°C"}
